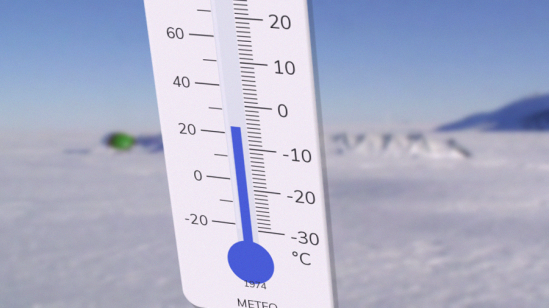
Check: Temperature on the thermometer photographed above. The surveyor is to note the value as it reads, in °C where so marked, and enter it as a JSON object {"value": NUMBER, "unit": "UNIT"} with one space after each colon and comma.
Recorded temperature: {"value": -5, "unit": "°C"}
